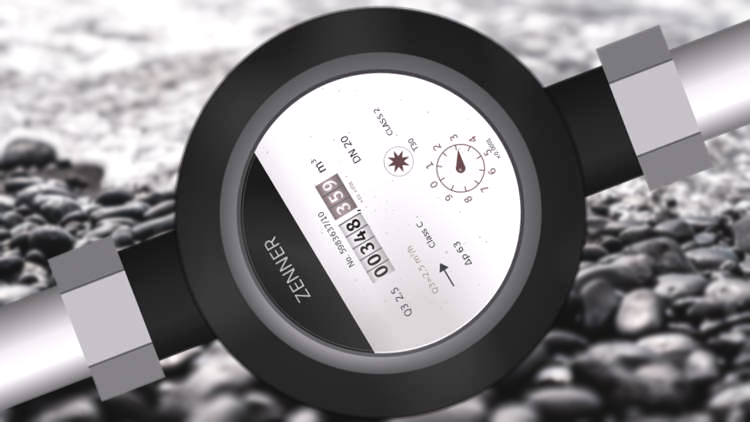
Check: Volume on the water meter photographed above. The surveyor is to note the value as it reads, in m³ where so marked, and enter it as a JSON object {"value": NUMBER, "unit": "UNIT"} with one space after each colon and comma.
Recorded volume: {"value": 348.3593, "unit": "m³"}
